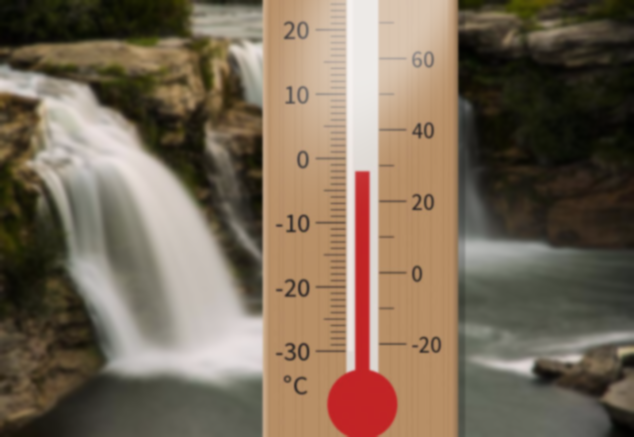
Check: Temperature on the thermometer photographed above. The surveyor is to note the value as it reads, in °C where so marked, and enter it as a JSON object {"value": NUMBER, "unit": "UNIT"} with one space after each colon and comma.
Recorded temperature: {"value": -2, "unit": "°C"}
